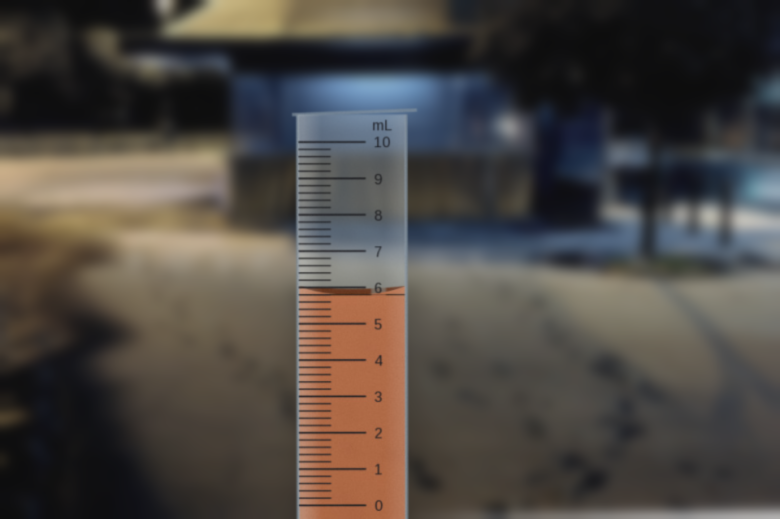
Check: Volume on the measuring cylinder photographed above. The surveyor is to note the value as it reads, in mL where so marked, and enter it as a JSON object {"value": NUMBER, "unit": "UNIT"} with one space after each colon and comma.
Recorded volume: {"value": 5.8, "unit": "mL"}
